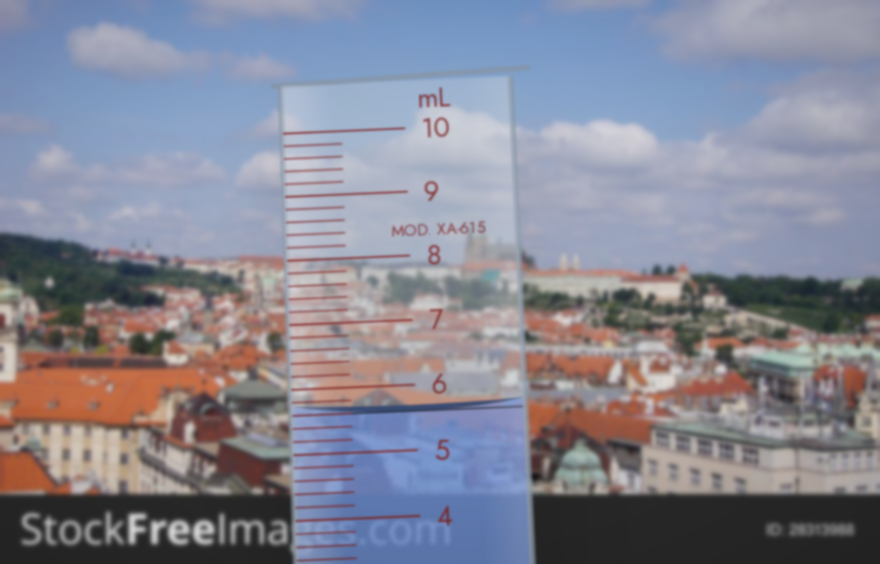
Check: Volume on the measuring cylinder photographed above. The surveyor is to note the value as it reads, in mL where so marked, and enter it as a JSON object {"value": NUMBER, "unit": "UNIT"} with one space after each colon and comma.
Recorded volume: {"value": 5.6, "unit": "mL"}
